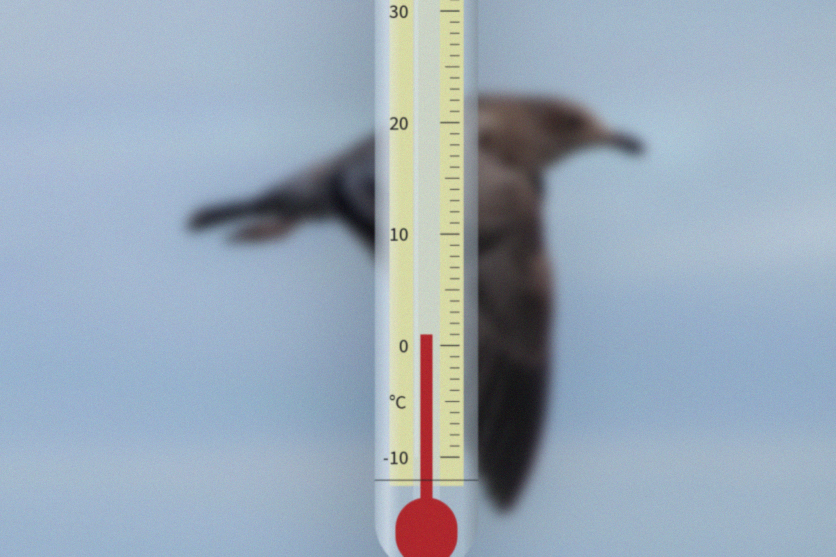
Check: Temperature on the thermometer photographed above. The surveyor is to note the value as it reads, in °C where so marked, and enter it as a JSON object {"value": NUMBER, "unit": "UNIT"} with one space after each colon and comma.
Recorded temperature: {"value": 1, "unit": "°C"}
